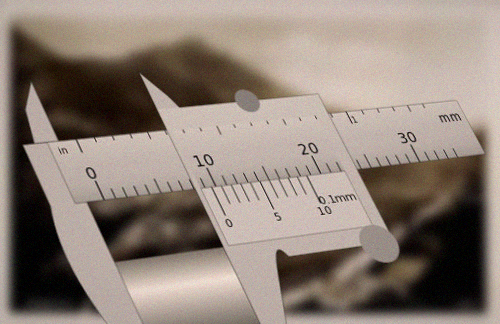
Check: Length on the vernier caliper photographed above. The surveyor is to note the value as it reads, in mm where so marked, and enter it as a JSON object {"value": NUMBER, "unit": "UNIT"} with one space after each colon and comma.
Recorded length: {"value": 9.6, "unit": "mm"}
